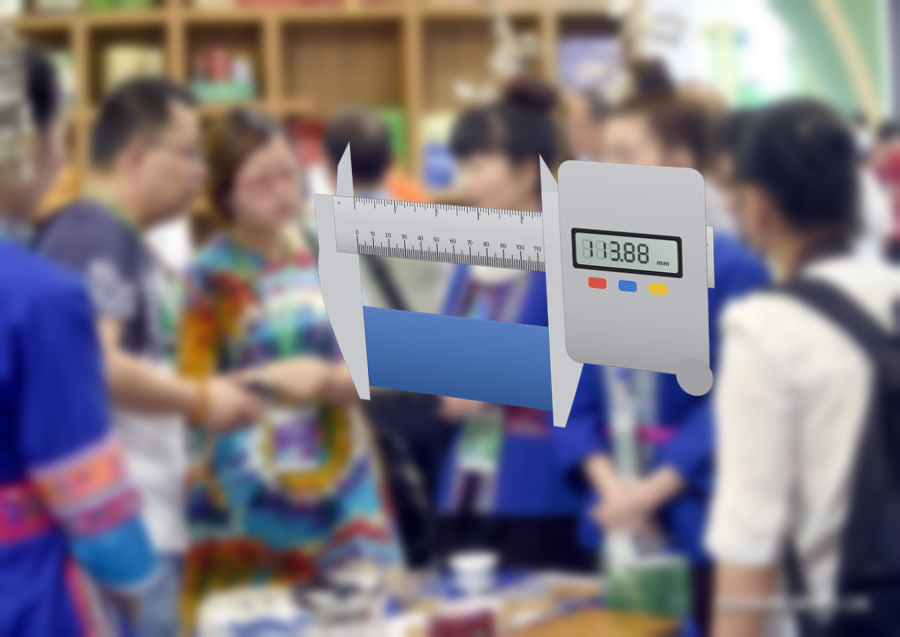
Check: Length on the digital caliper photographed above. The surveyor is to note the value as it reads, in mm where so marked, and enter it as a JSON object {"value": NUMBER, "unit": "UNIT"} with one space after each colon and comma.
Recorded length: {"value": 113.88, "unit": "mm"}
